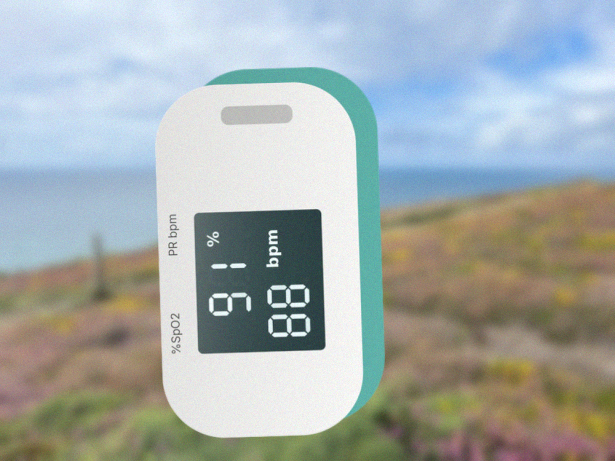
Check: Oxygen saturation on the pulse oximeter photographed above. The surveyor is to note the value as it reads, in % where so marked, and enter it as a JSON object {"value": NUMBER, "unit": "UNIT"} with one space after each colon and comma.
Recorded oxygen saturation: {"value": 91, "unit": "%"}
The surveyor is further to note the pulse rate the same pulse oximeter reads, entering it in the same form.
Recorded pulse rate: {"value": 88, "unit": "bpm"}
